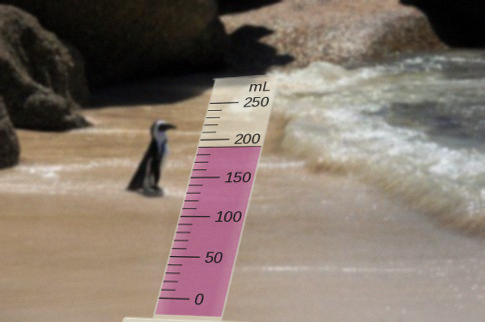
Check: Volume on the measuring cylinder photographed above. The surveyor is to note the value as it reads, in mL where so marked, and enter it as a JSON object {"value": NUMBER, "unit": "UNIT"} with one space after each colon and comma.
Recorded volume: {"value": 190, "unit": "mL"}
